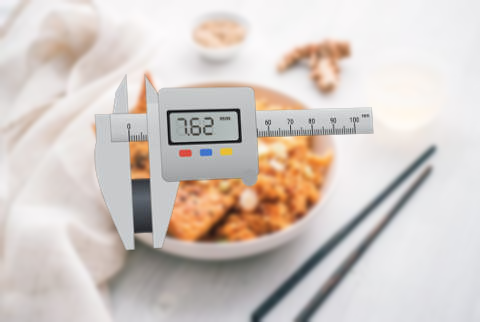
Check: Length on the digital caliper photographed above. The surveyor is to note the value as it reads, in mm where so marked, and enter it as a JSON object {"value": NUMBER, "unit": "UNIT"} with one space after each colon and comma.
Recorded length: {"value": 7.62, "unit": "mm"}
